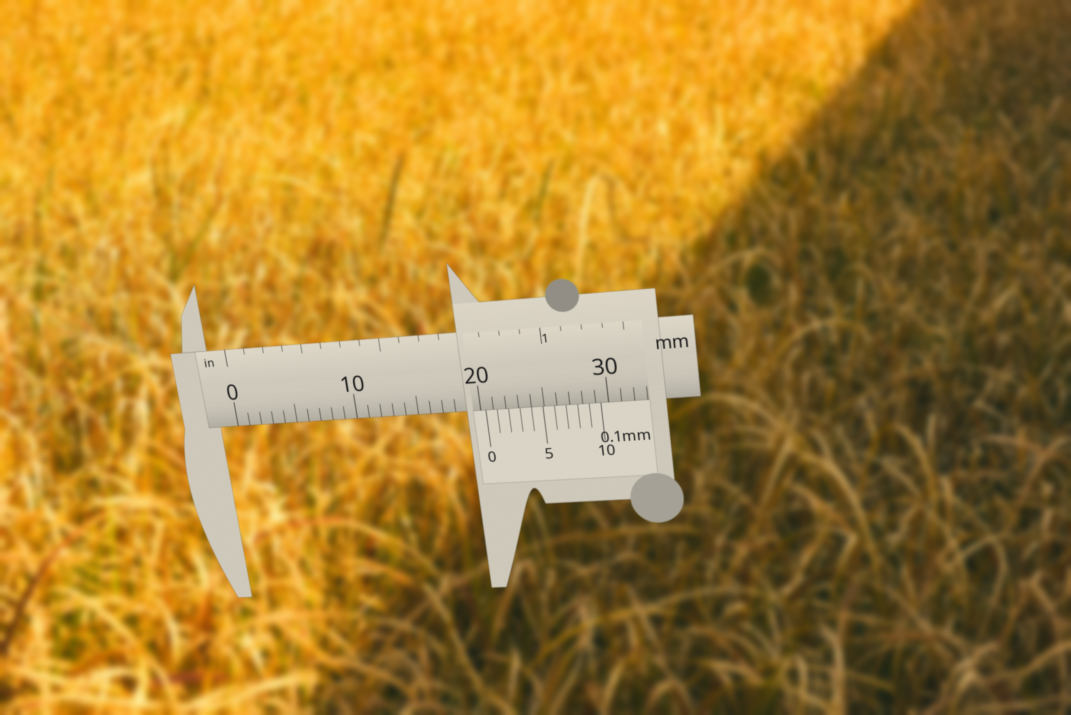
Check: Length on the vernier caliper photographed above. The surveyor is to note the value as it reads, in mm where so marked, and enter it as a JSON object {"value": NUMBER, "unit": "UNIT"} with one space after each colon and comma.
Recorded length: {"value": 20.4, "unit": "mm"}
